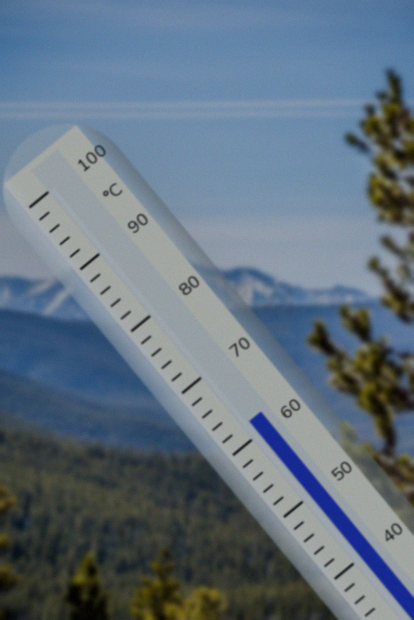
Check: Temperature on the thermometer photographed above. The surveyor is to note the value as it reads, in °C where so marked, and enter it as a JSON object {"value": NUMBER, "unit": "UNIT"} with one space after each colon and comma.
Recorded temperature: {"value": 62, "unit": "°C"}
